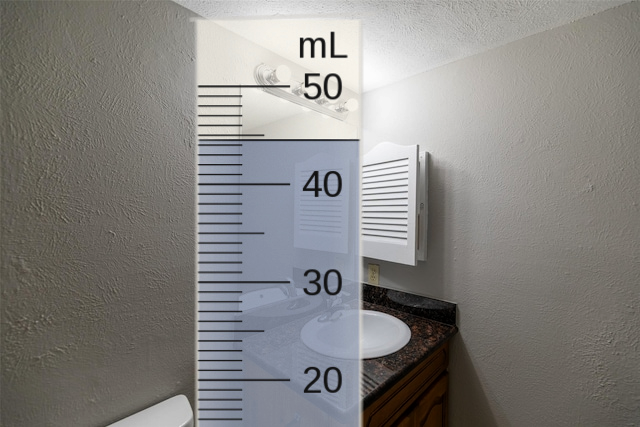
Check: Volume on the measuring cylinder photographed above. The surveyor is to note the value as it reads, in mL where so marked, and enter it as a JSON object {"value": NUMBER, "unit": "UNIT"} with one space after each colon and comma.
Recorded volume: {"value": 44.5, "unit": "mL"}
